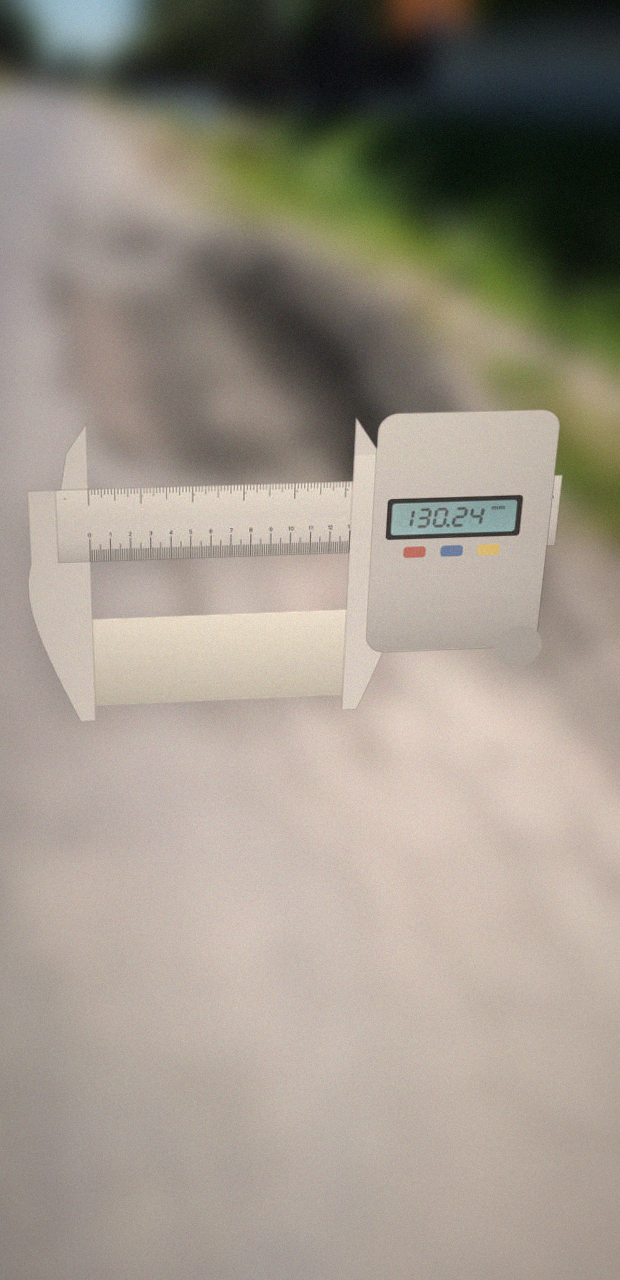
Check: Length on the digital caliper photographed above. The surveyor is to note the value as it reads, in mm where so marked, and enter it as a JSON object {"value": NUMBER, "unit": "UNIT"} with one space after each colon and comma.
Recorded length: {"value": 130.24, "unit": "mm"}
